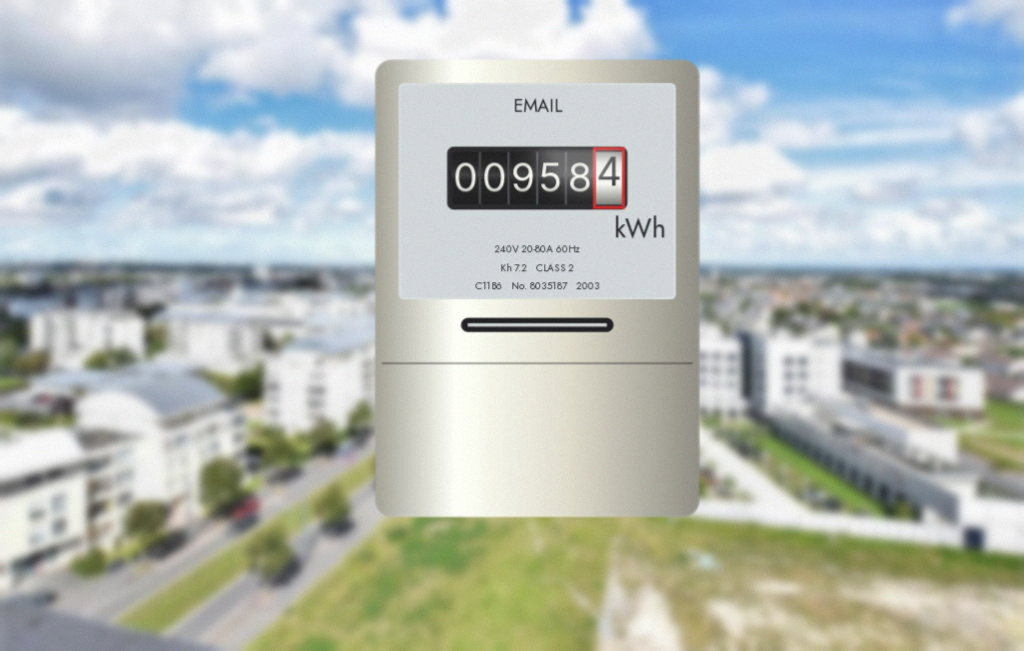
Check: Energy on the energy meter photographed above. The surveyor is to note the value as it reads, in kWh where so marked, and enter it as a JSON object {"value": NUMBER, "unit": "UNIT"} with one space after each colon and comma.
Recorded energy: {"value": 958.4, "unit": "kWh"}
